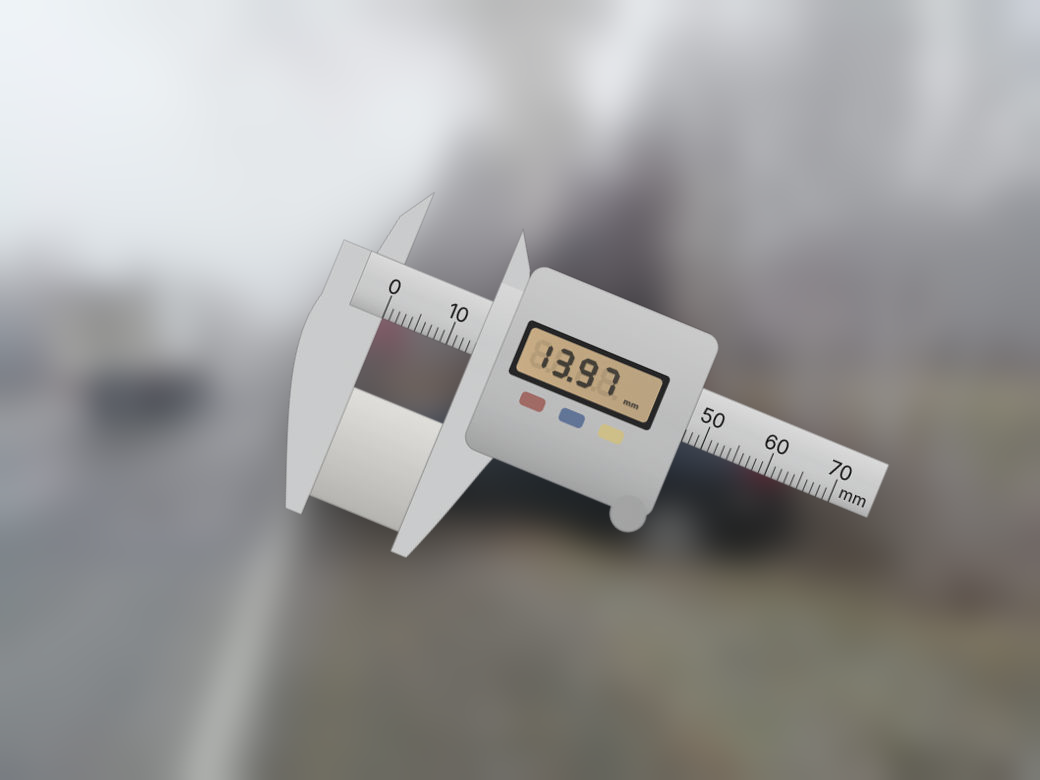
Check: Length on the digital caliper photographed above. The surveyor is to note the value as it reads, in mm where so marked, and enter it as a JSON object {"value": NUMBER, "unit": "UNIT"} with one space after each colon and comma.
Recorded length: {"value": 13.97, "unit": "mm"}
